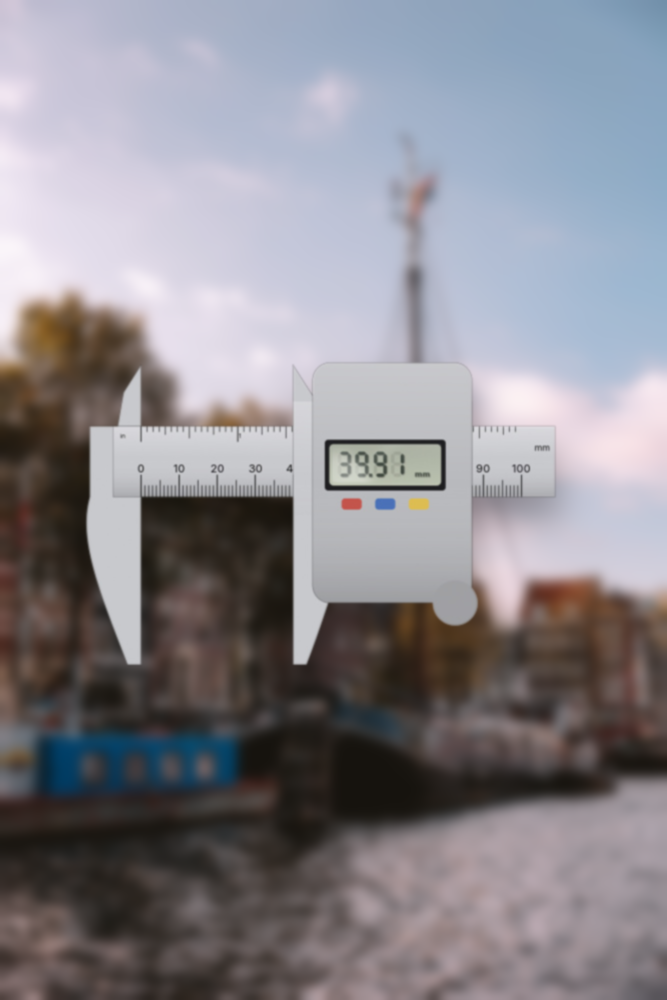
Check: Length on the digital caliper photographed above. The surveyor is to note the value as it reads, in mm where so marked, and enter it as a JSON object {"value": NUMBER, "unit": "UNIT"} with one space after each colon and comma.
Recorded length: {"value": 39.91, "unit": "mm"}
